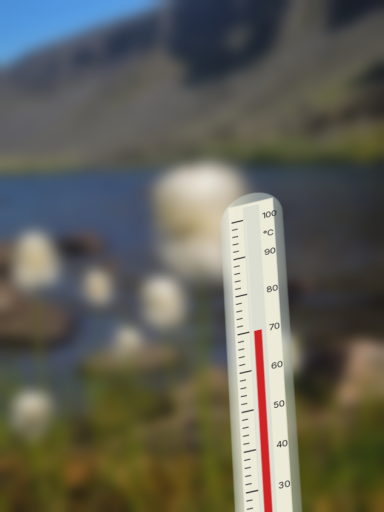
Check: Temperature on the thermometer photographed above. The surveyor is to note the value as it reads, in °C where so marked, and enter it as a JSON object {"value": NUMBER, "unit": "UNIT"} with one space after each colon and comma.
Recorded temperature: {"value": 70, "unit": "°C"}
